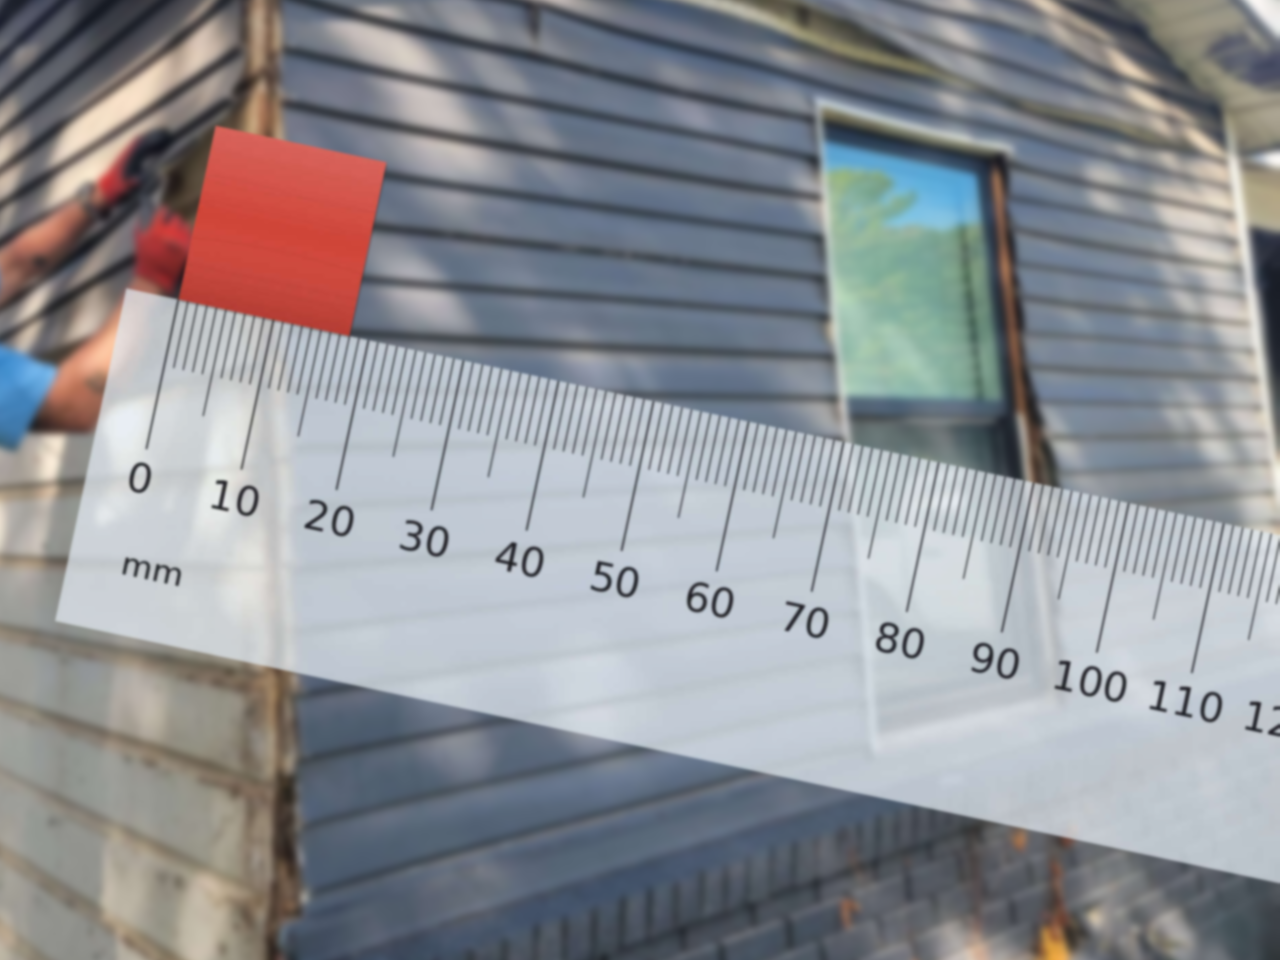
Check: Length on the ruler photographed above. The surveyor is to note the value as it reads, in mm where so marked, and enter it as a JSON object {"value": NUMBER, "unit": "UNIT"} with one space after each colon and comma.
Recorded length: {"value": 18, "unit": "mm"}
